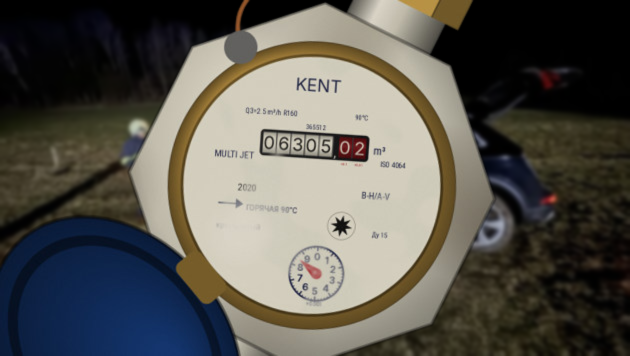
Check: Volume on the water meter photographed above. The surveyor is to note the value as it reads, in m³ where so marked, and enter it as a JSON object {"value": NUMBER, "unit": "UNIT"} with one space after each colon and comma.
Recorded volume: {"value": 6305.028, "unit": "m³"}
